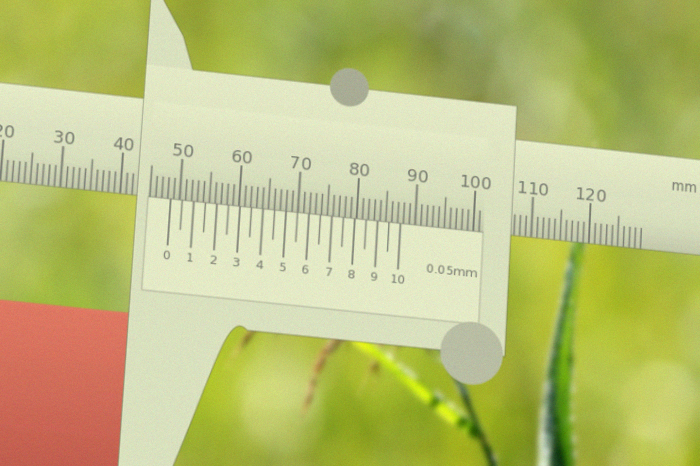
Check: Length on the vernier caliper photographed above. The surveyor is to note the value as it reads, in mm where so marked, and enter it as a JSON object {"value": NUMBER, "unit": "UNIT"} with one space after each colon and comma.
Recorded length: {"value": 48.5, "unit": "mm"}
